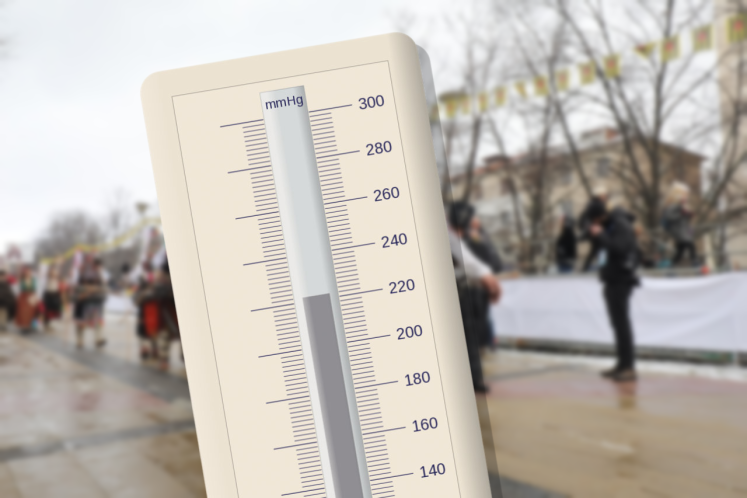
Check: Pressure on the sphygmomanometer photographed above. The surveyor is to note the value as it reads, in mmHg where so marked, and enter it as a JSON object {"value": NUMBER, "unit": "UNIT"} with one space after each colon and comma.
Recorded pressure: {"value": 222, "unit": "mmHg"}
